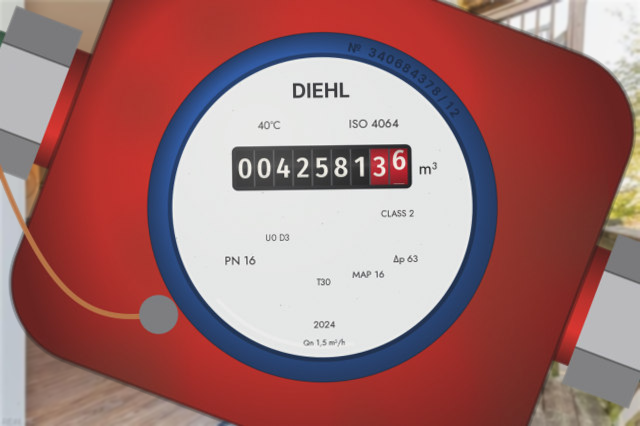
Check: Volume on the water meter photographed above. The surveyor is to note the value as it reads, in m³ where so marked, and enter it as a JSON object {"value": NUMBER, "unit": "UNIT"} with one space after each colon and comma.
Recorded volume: {"value": 42581.36, "unit": "m³"}
